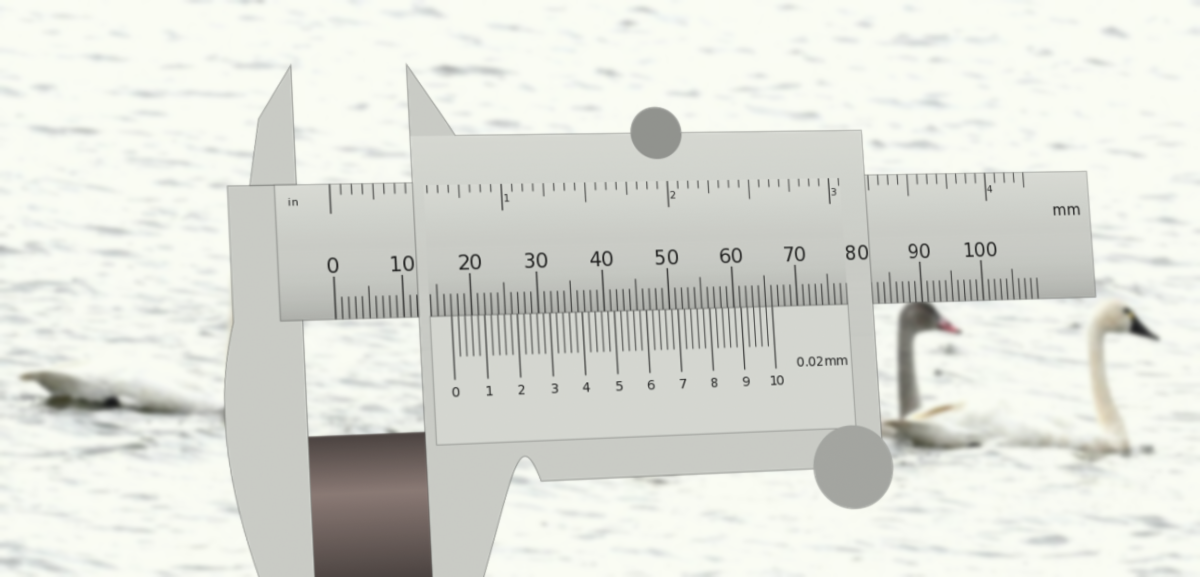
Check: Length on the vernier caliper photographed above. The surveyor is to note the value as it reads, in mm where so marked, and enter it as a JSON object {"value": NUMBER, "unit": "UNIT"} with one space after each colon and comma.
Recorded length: {"value": 17.0, "unit": "mm"}
